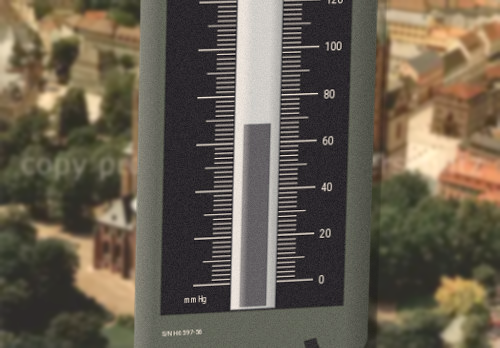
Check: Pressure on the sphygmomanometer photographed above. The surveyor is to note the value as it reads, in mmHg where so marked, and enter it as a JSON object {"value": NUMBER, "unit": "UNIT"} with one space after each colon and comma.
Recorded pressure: {"value": 68, "unit": "mmHg"}
